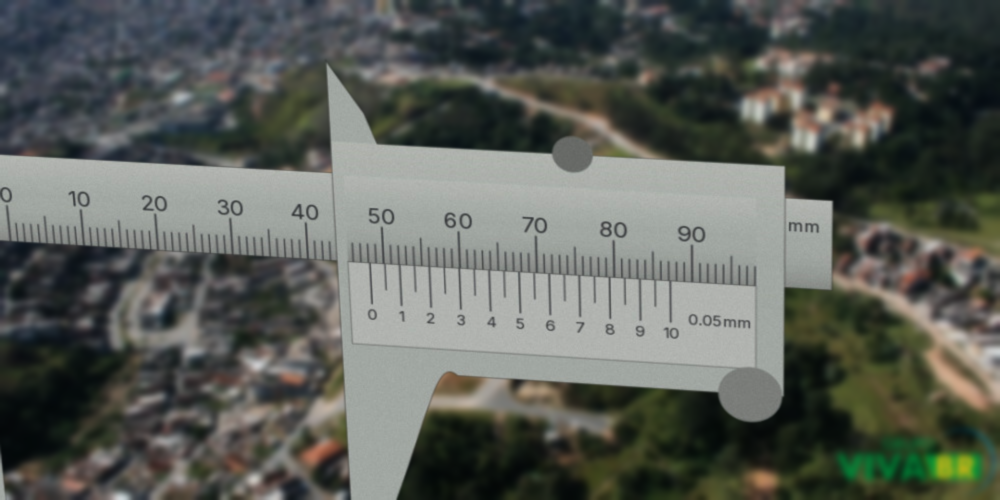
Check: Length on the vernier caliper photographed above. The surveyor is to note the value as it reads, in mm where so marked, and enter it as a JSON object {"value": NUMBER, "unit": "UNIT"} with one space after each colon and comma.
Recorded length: {"value": 48.2, "unit": "mm"}
